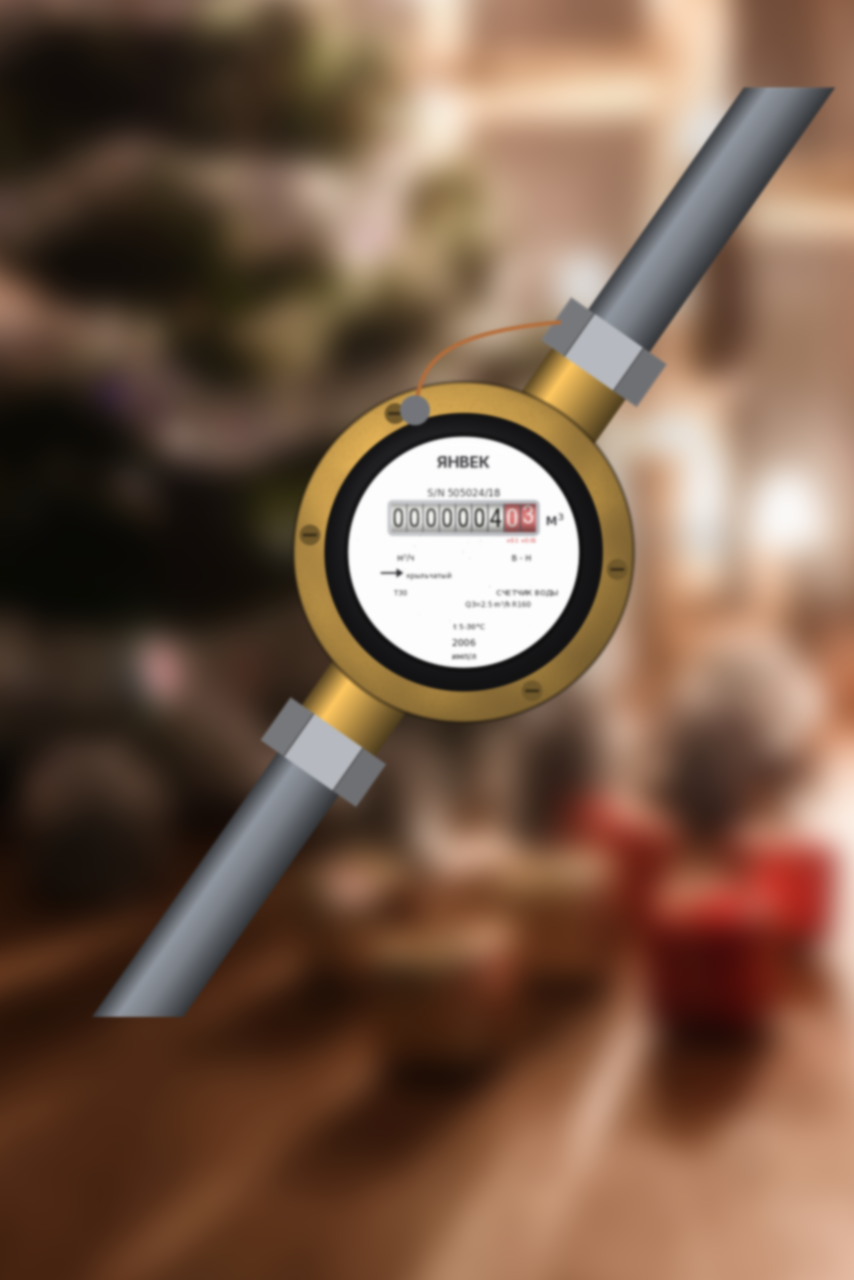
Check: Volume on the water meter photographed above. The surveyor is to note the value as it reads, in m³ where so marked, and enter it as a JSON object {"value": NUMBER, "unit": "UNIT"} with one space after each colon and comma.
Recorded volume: {"value": 4.03, "unit": "m³"}
